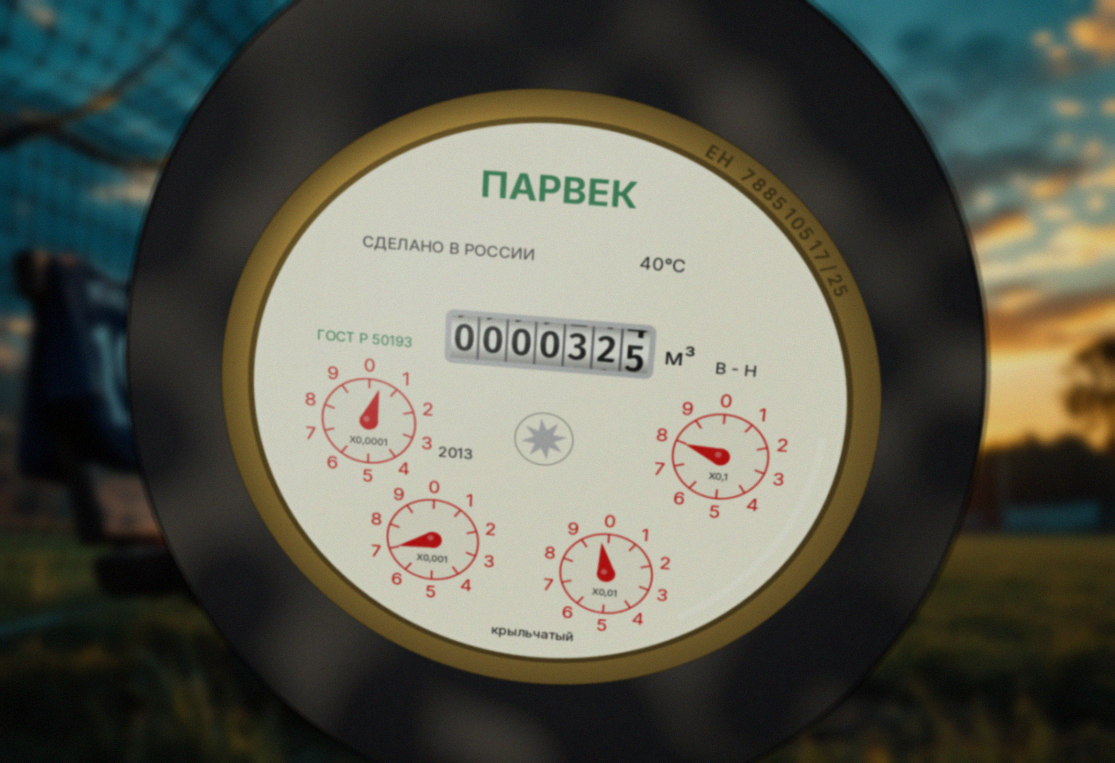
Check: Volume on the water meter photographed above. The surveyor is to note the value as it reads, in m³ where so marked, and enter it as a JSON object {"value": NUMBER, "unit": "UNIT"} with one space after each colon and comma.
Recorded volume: {"value": 324.7970, "unit": "m³"}
